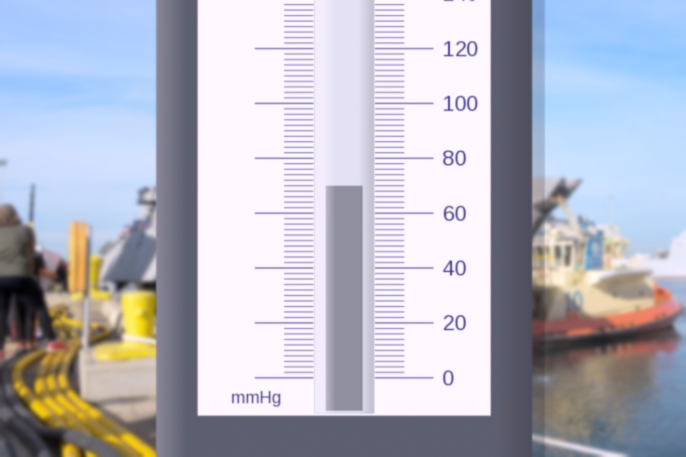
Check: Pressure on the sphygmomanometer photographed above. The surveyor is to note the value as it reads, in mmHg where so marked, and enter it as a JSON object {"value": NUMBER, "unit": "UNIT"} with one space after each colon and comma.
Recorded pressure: {"value": 70, "unit": "mmHg"}
